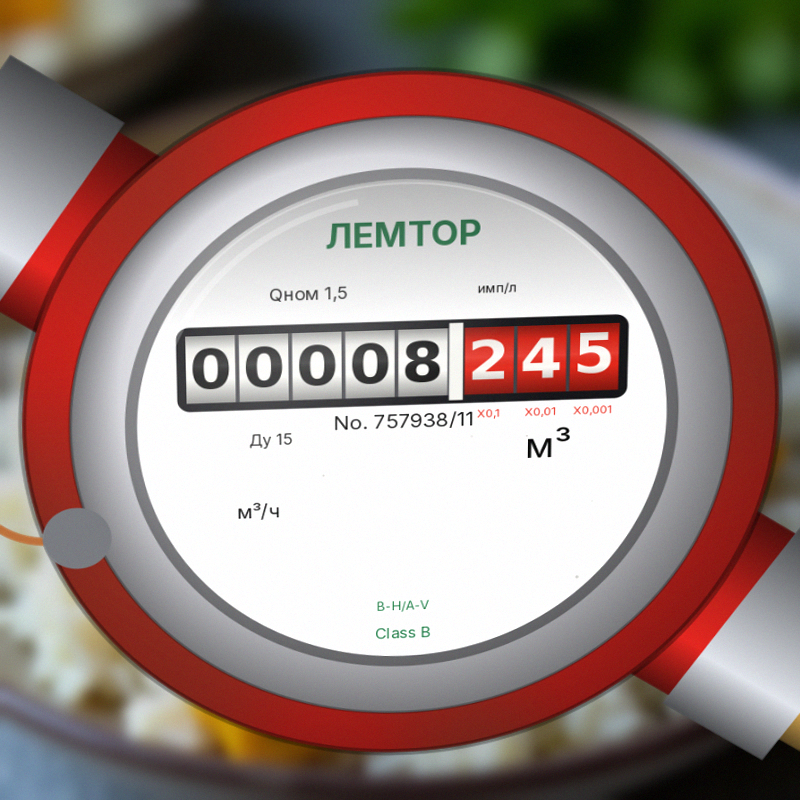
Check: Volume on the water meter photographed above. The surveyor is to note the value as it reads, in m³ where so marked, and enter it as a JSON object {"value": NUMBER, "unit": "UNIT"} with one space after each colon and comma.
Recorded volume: {"value": 8.245, "unit": "m³"}
